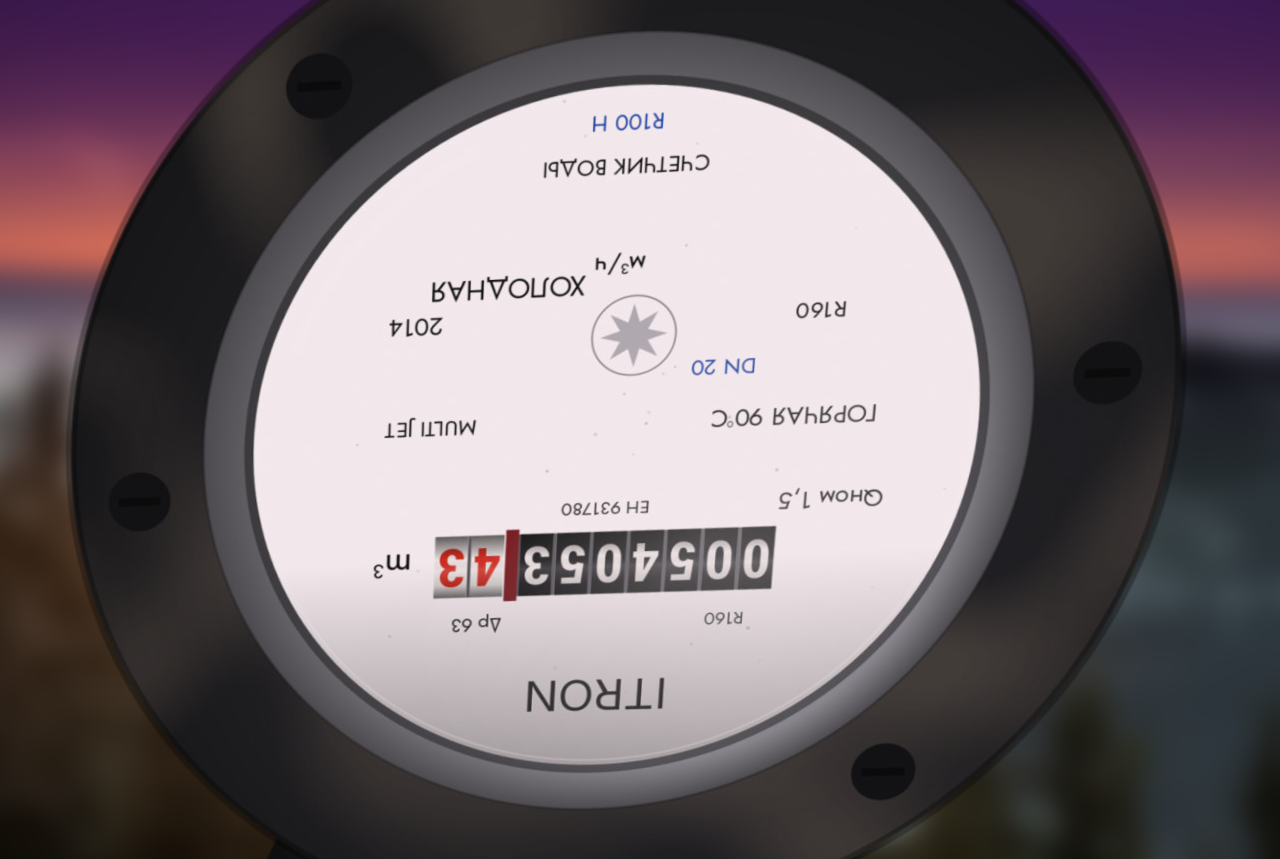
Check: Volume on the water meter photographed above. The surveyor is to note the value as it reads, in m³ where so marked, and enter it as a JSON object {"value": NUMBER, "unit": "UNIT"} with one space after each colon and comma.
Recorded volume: {"value": 54053.43, "unit": "m³"}
